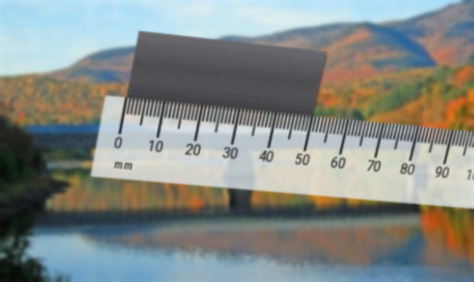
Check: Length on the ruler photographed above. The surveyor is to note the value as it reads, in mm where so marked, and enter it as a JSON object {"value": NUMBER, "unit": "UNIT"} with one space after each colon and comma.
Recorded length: {"value": 50, "unit": "mm"}
